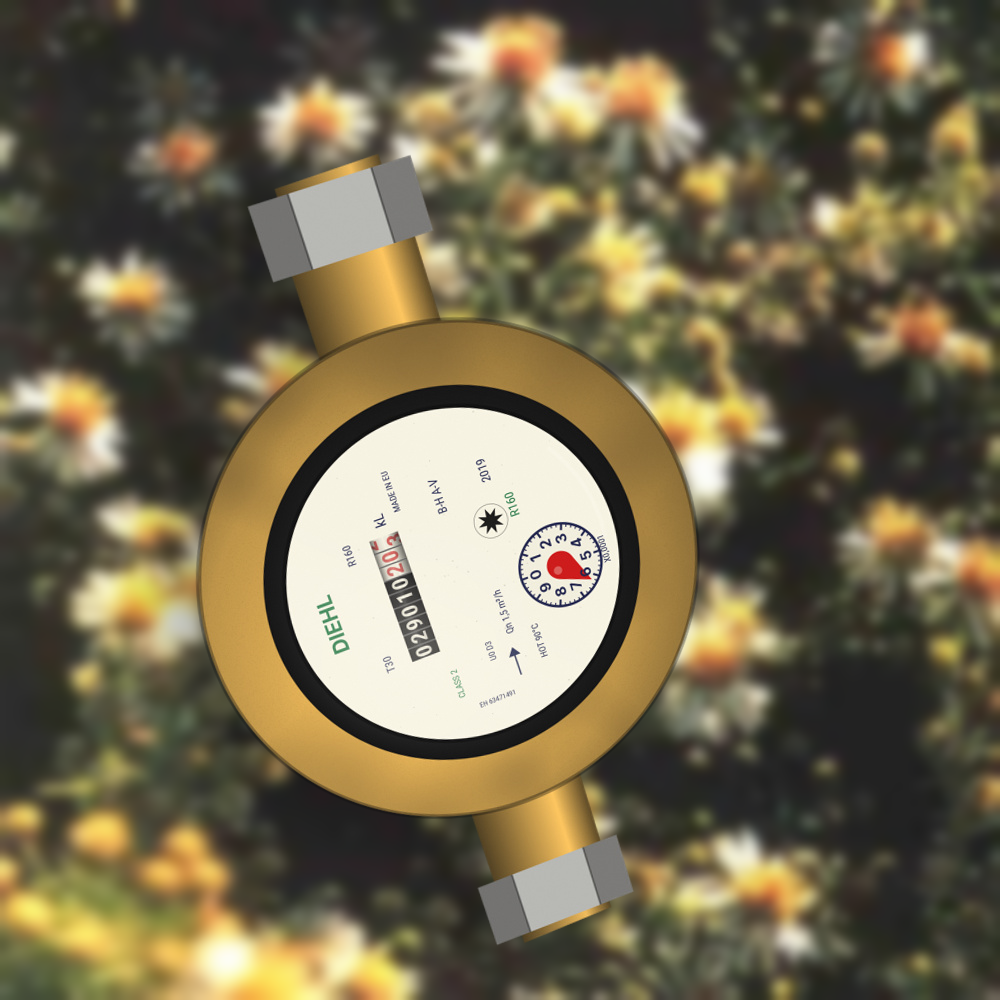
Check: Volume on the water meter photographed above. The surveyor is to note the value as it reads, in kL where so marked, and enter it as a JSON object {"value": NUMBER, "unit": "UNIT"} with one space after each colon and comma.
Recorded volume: {"value": 29010.2026, "unit": "kL"}
